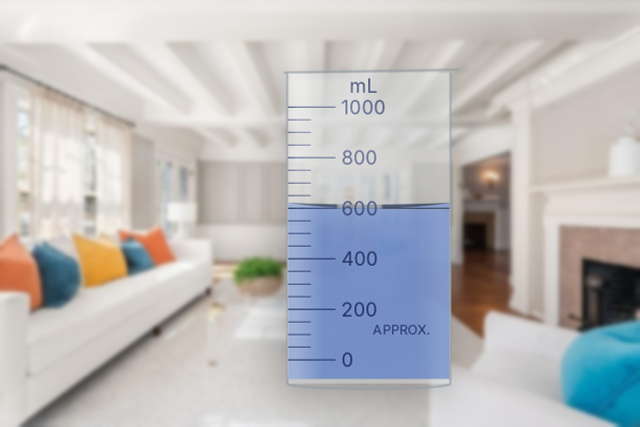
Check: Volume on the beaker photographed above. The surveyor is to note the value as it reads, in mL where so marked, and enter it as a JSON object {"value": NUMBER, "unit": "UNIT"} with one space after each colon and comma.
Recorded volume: {"value": 600, "unit": "mL"}
